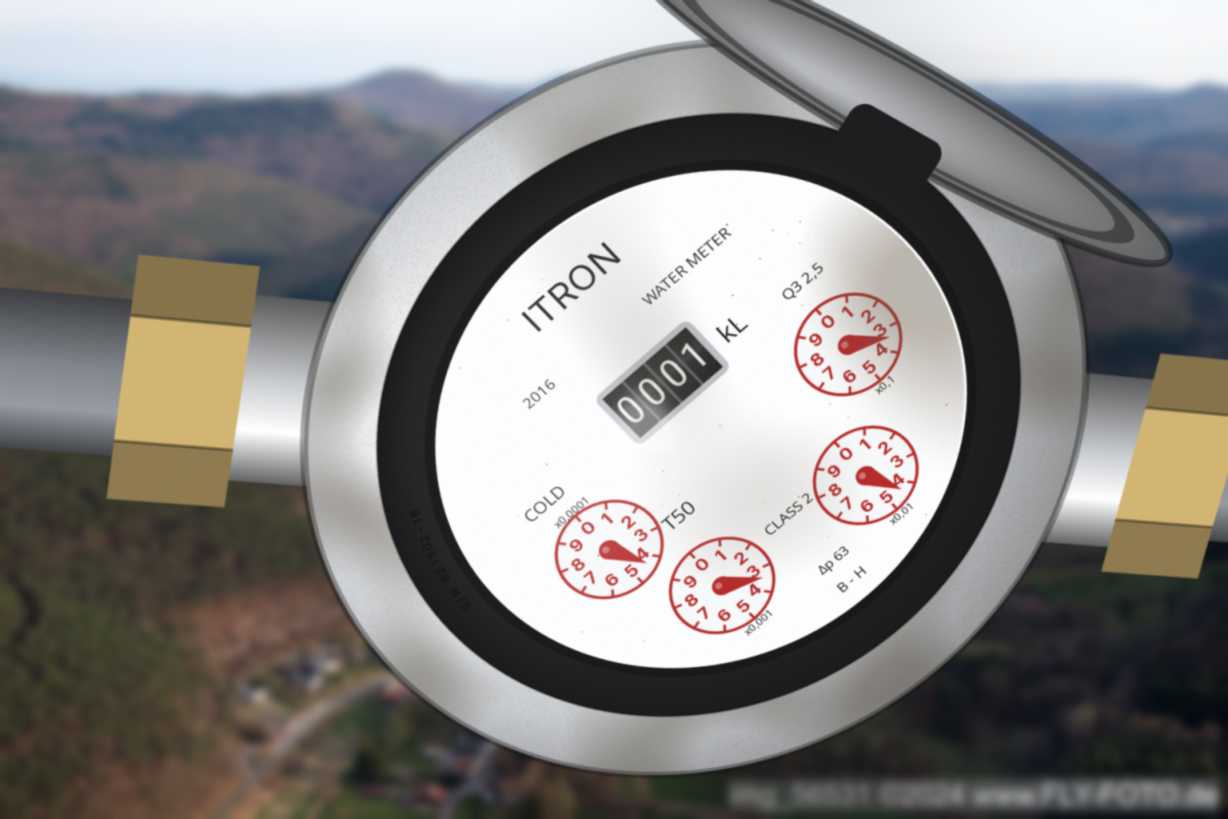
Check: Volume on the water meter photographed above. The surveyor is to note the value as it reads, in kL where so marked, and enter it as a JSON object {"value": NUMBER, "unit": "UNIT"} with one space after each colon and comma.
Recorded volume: {"value": 1.3434, "unit": "kL"}
